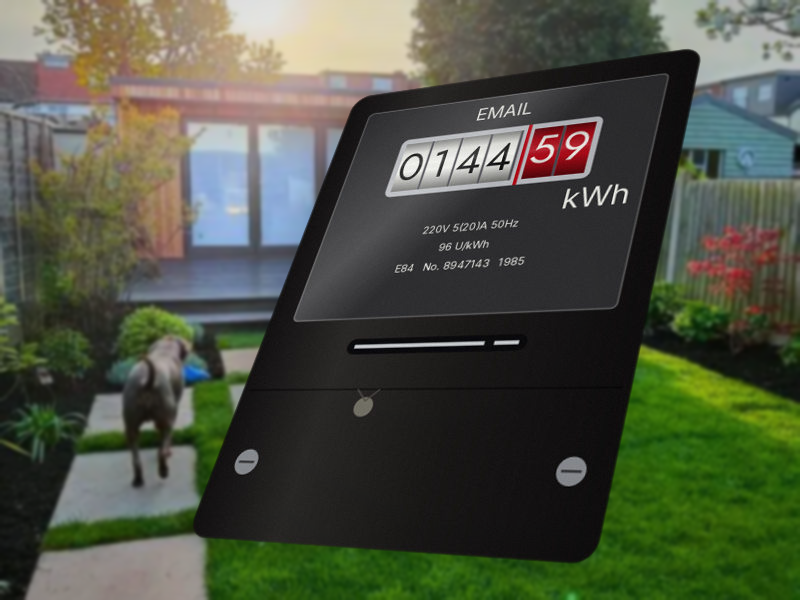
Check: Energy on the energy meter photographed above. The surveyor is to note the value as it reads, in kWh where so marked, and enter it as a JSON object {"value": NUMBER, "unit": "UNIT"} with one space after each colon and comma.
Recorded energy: {"value": 144.59, "unit": "kWh"}
